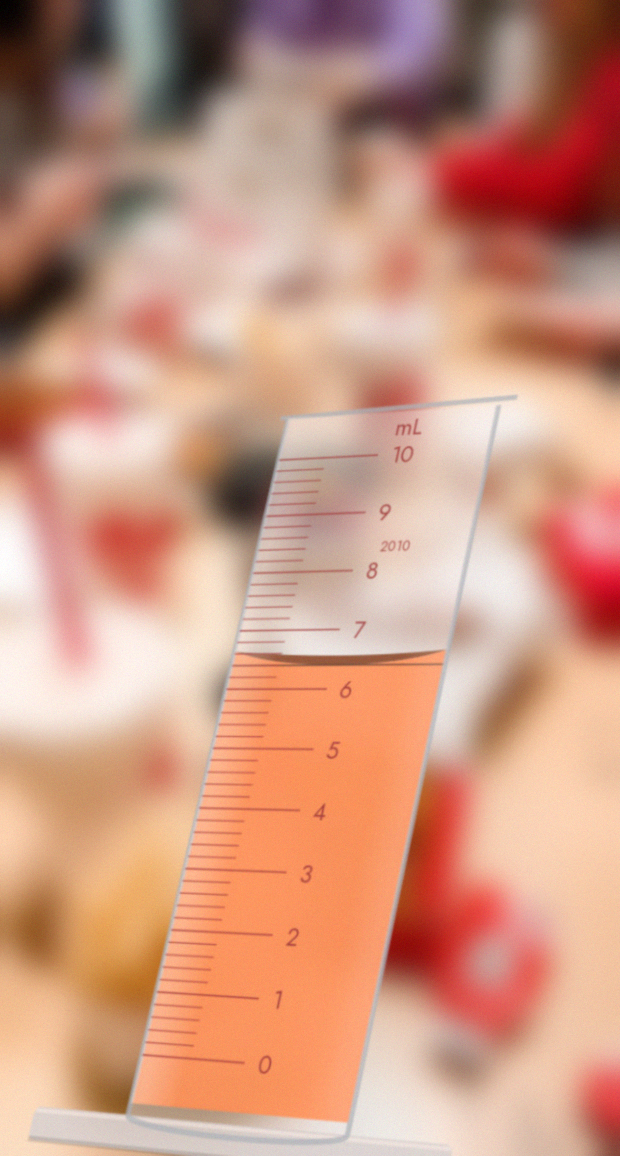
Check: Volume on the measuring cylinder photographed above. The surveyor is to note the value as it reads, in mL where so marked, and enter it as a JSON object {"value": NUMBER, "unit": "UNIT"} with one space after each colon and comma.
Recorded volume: {"value": 6.4, "unit": "mL"}
